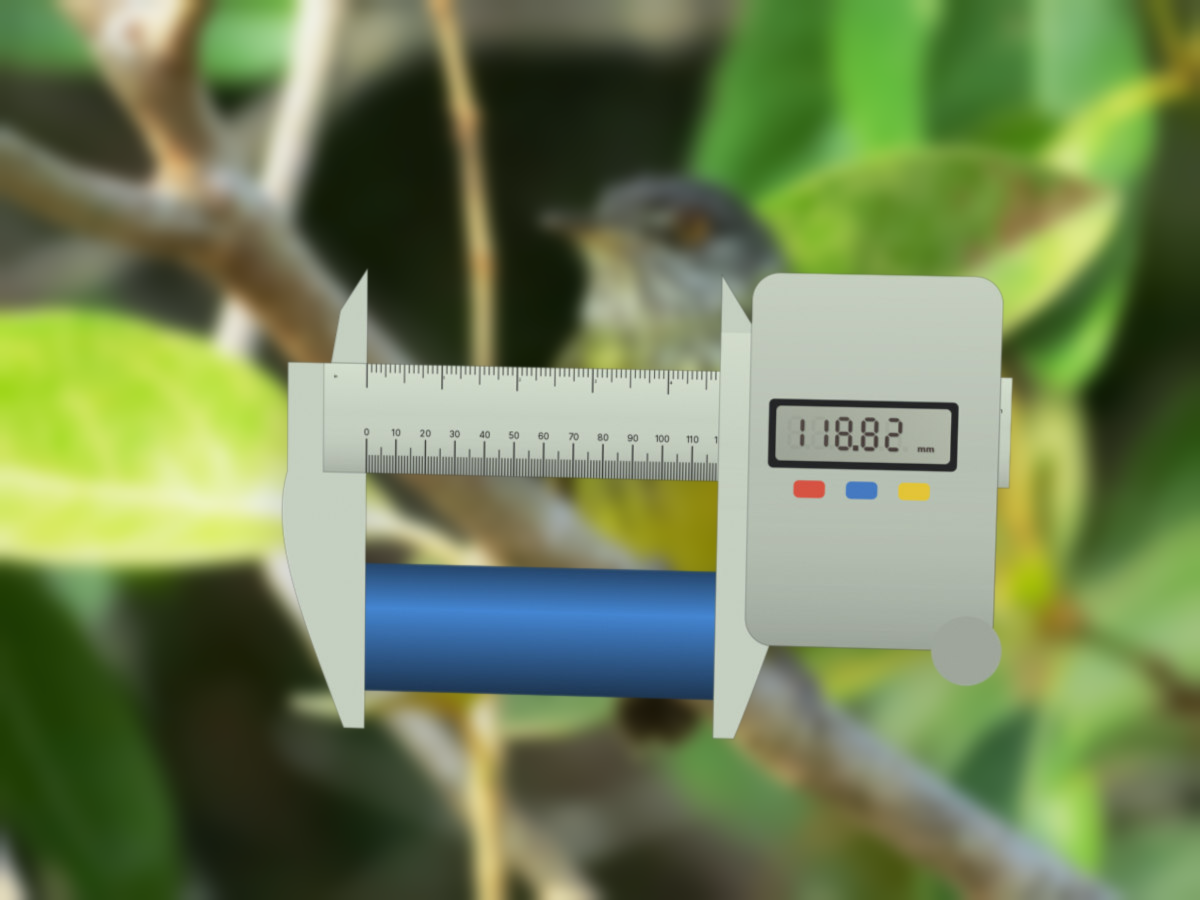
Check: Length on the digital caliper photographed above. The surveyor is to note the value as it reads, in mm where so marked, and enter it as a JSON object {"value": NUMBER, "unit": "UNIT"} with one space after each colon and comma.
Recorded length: {"value": 118.82, "unit": "mm"}
